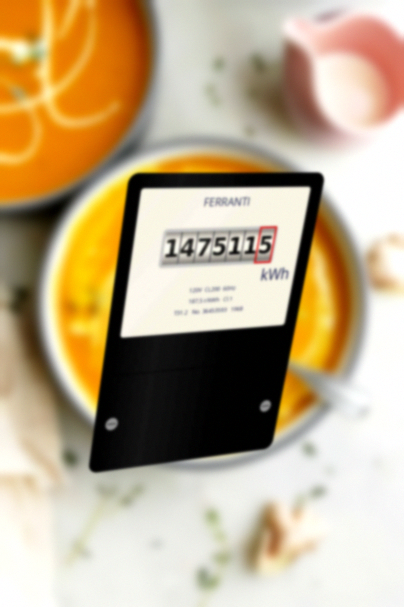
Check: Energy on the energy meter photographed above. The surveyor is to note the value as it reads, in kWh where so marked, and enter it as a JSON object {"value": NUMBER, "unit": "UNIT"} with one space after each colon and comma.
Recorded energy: {"value": 147511.5, "unit": "kWh"}
